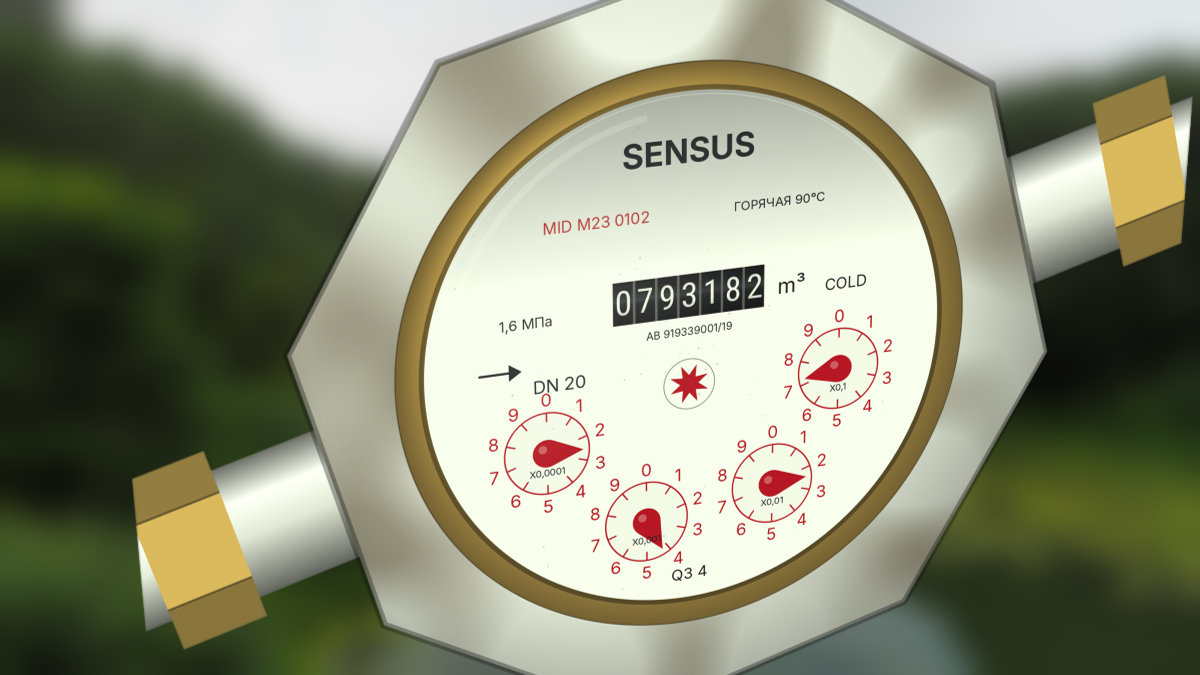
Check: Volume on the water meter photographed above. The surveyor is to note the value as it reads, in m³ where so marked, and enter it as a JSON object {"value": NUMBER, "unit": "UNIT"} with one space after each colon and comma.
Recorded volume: {"value": 793182.7242, "unit": "m³"}
